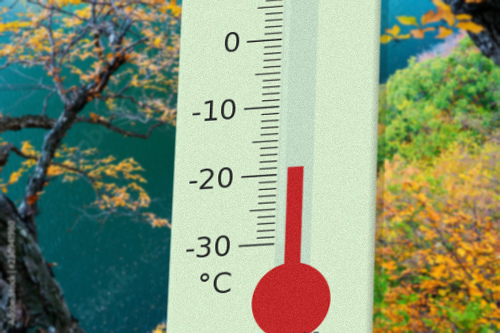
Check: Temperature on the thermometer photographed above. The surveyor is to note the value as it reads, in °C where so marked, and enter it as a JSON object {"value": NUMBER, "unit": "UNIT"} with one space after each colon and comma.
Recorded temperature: {"value": -19, "unit": "°C"}
